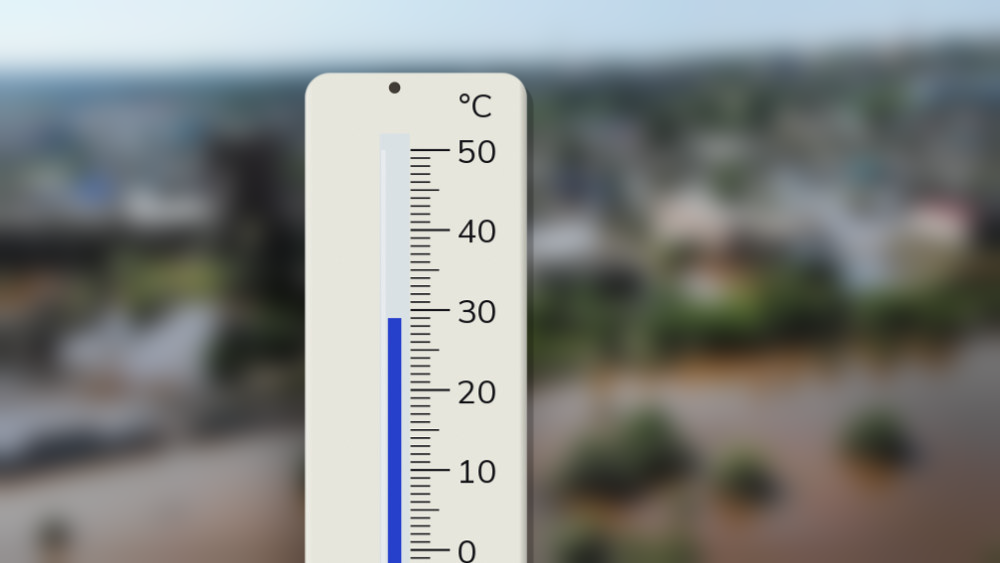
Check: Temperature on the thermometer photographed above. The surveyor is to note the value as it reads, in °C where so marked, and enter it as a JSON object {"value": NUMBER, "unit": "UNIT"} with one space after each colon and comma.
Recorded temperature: {"value": 29, "unit": "°C"}
